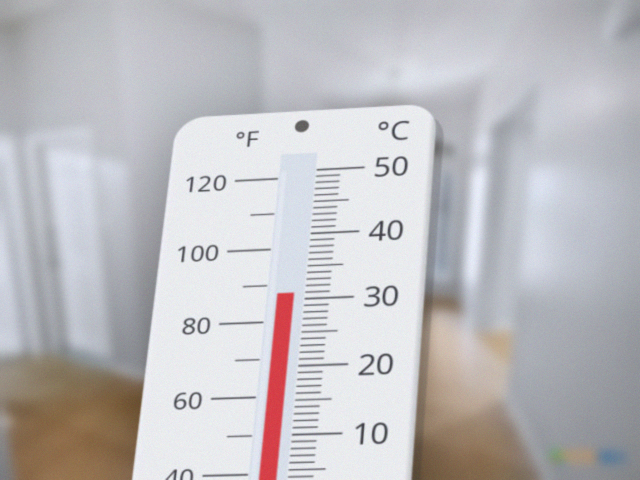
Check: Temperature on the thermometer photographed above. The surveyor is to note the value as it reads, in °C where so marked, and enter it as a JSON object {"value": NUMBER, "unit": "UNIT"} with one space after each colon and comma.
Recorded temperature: {"value": 31, "unit": "°C"}
